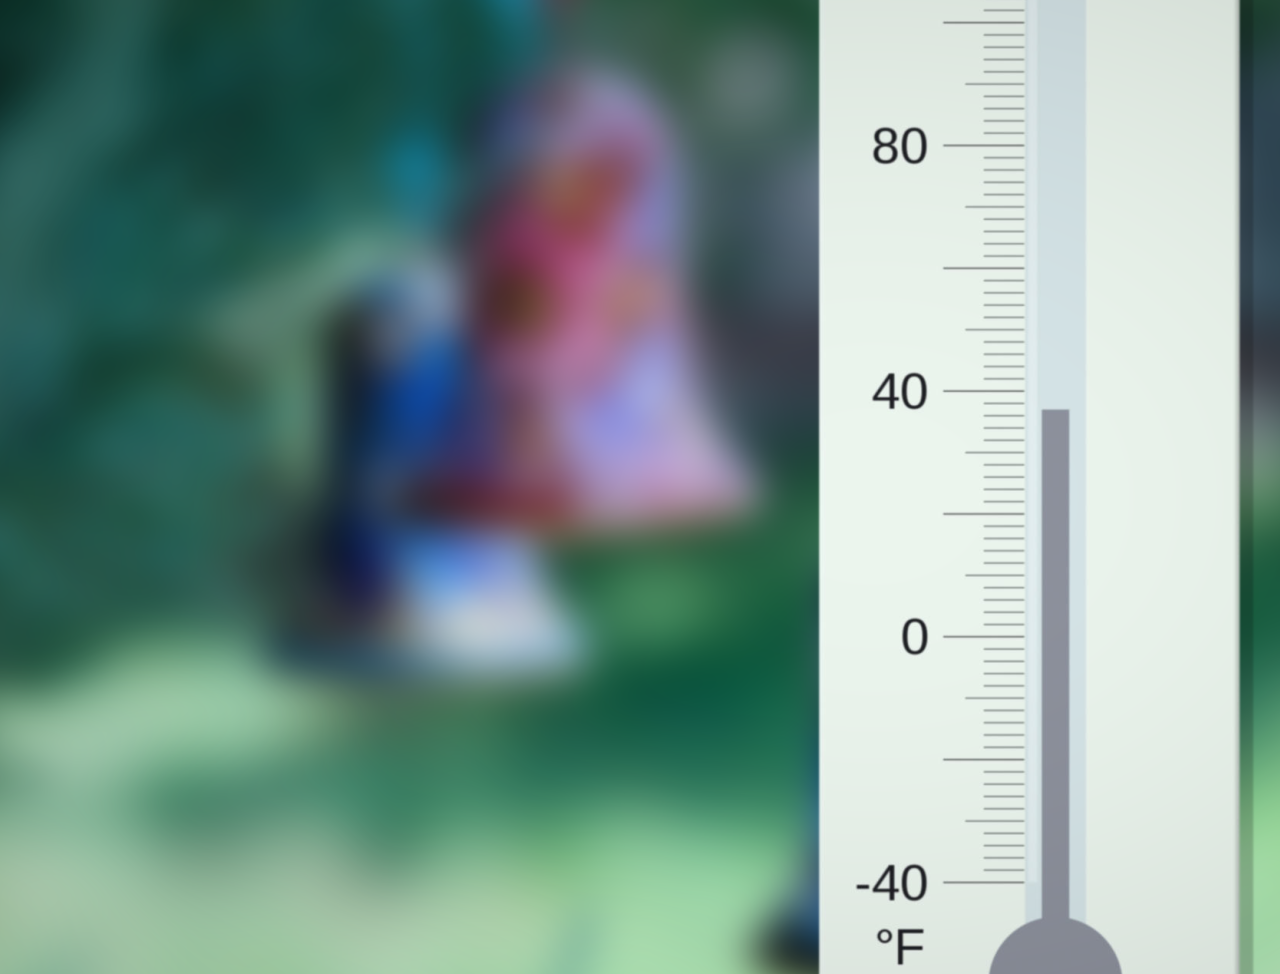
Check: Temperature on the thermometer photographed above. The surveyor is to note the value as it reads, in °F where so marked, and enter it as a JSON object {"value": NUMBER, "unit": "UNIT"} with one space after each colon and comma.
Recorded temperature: {"value": 37, "unit": "°F"}
